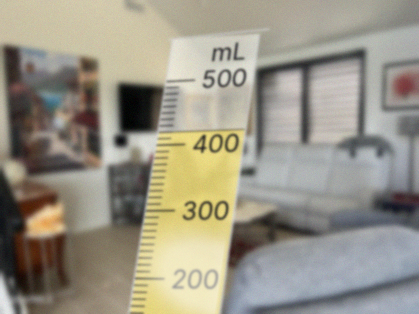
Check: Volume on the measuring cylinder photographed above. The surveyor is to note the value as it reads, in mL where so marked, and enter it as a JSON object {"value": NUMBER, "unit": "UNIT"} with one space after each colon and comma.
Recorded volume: {"value": 420, "unit": "mL"}
